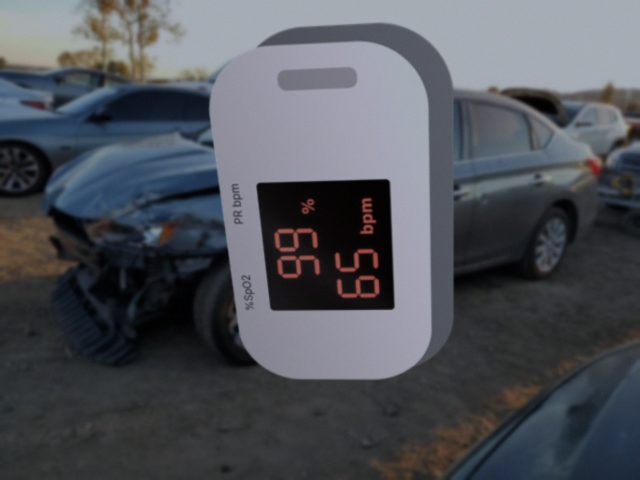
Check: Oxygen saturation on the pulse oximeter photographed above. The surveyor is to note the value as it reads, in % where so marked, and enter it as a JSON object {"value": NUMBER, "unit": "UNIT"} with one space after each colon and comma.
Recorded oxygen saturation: {"value": 99, "unit": "%"}
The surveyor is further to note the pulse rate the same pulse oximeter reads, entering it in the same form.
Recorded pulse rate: {"value": 65, "unit": "bpm"}
